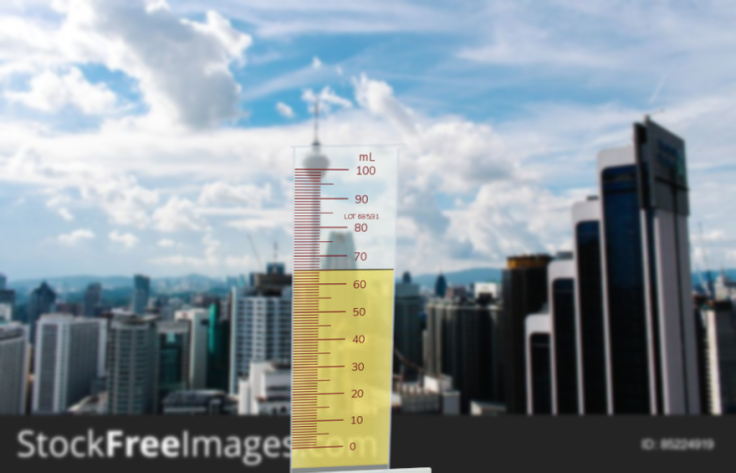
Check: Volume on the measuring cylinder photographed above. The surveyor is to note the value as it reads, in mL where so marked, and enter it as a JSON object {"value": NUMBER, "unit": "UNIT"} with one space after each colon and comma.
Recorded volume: {"value": 65, "unit": "mL"}
